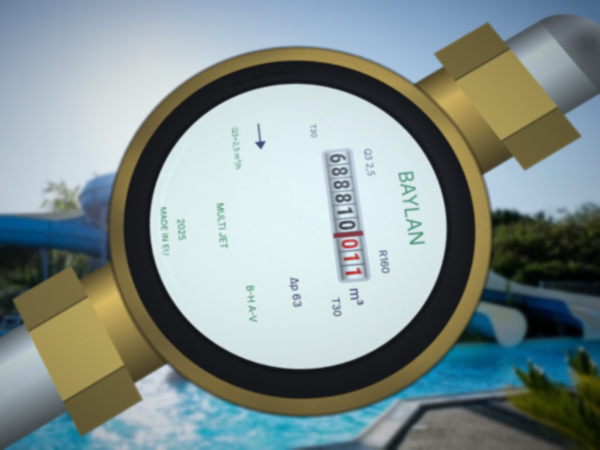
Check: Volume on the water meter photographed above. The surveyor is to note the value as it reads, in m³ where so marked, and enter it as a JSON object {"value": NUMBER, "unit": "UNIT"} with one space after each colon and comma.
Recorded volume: {"value": 688810.011, "unit": "m³"}
